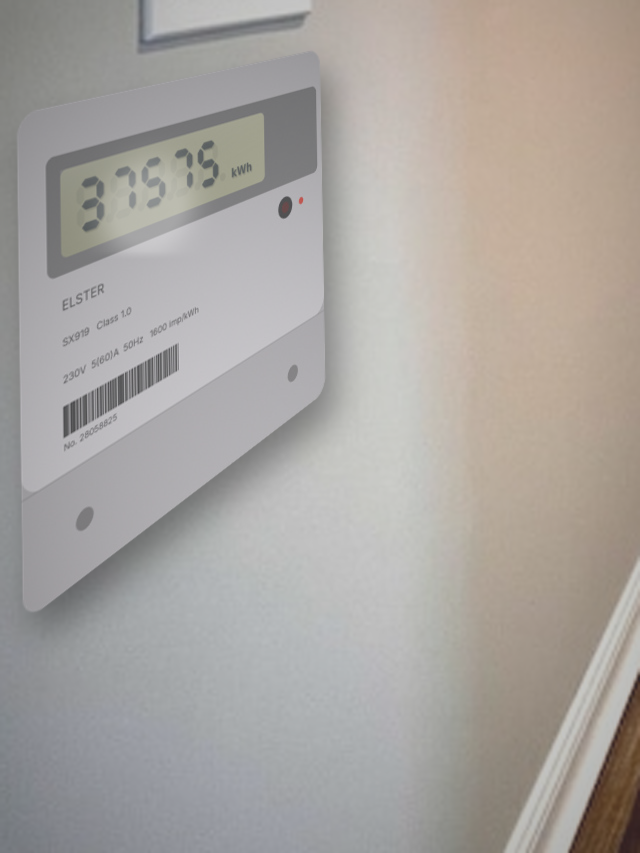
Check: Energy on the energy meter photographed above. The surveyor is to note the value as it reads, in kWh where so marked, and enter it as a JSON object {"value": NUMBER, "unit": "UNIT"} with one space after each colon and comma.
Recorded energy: {"value": 37575, "unit": "kWh"}
